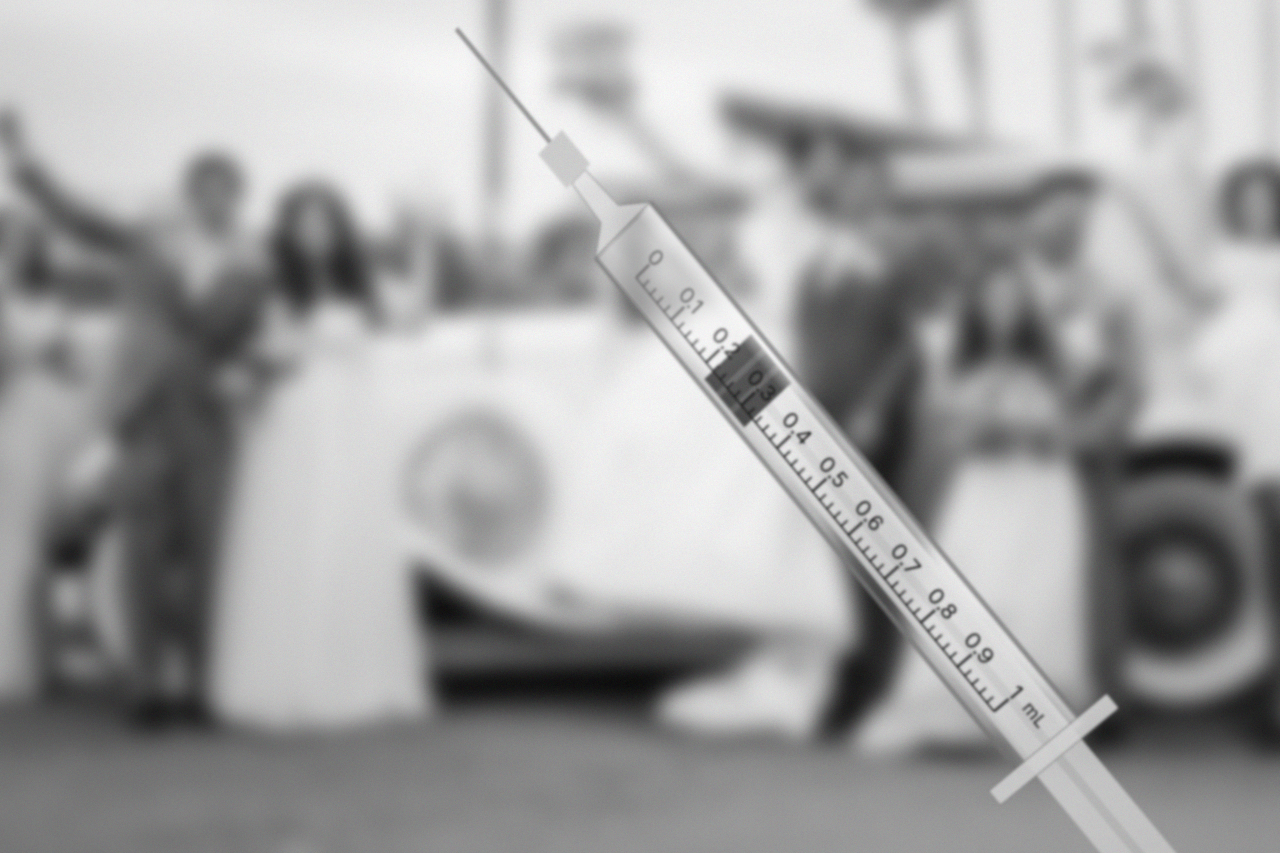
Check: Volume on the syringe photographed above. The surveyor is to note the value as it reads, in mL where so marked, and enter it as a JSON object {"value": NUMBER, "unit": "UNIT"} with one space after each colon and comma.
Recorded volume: {"value": 0.22, "unit": "mL"}
